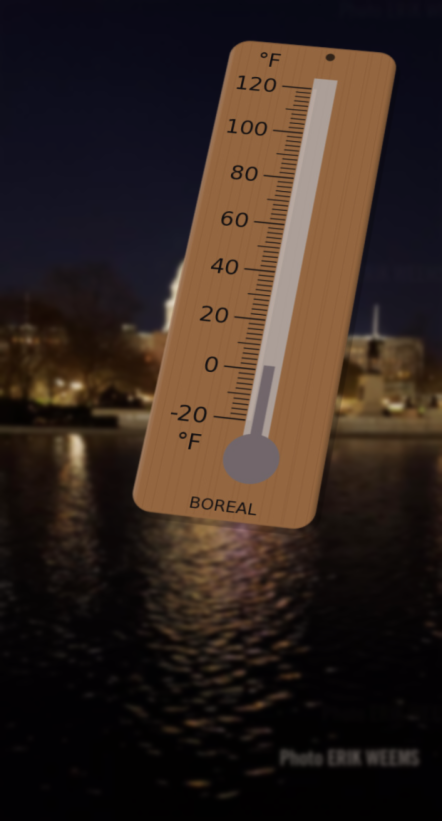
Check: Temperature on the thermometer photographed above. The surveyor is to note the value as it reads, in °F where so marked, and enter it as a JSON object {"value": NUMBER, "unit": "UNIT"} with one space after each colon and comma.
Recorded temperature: {"value": 2, "unit": "°F"}
